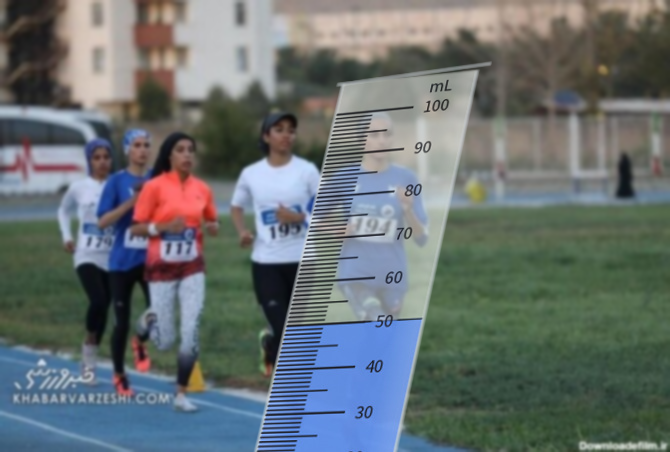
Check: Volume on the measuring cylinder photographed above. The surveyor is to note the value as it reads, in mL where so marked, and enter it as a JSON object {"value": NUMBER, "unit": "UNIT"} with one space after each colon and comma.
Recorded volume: {"value": 50, "unit": "mL"}
